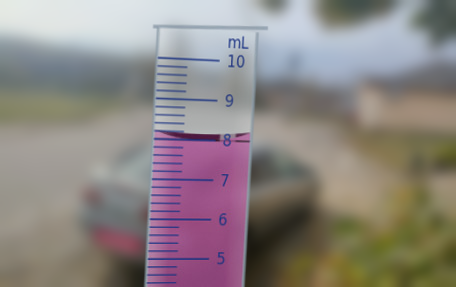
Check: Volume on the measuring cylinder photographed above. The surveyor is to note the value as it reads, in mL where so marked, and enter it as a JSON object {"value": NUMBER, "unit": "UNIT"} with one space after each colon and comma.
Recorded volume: {"value": 8, "unit": "mL"}
